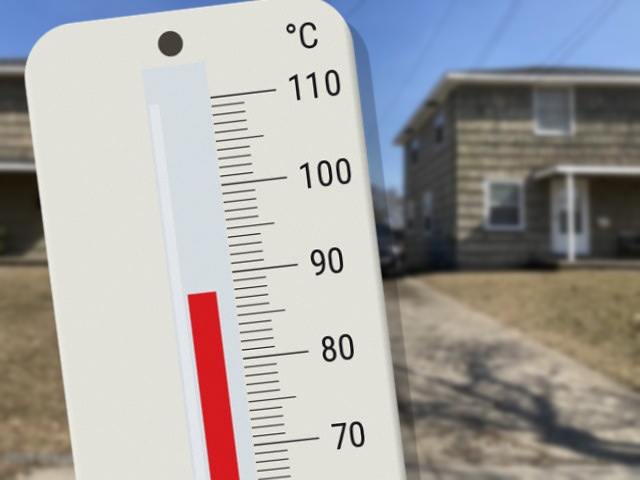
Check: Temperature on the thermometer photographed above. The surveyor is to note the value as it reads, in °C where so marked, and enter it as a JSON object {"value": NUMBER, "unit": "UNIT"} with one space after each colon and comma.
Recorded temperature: {"value": 88, "unit": "°C"}
